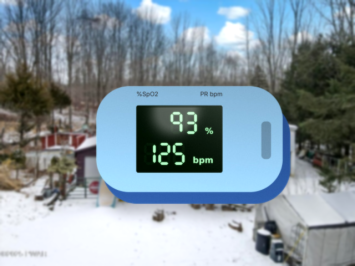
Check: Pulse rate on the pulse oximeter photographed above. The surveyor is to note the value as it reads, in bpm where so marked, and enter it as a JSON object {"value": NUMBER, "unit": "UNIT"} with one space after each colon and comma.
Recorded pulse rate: {"value": 125, "unit": "bpm"}
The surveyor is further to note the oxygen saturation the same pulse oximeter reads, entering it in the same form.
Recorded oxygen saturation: {"value": 93, "unit": "%"}
